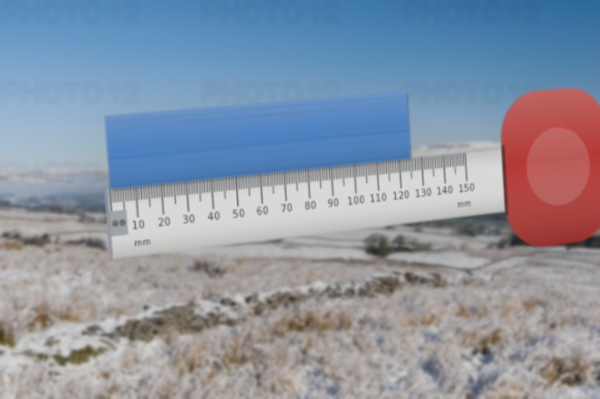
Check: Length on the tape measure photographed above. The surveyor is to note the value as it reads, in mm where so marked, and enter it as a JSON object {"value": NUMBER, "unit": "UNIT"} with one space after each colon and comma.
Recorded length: {"value": 125, "unit": "mm"}
